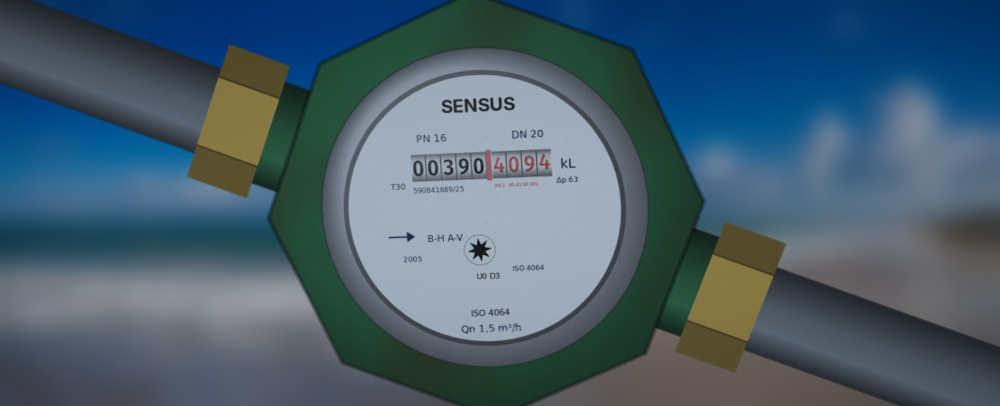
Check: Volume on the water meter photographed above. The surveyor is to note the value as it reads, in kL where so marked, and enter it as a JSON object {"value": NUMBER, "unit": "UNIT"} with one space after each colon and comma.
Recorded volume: {"value": 390.4094, "unit": "kL"}
